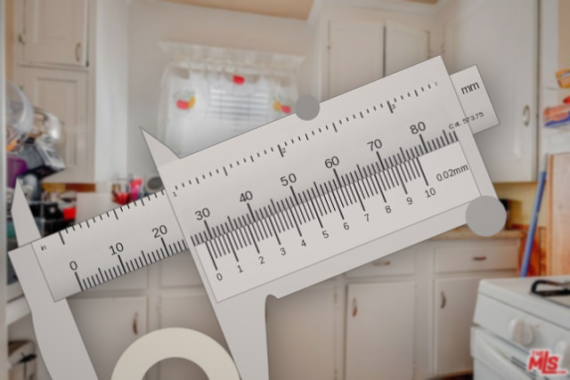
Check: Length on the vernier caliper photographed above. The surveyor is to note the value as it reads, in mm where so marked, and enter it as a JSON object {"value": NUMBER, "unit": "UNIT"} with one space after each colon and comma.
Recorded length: {"value": 28.5, "unit": "mm"}
